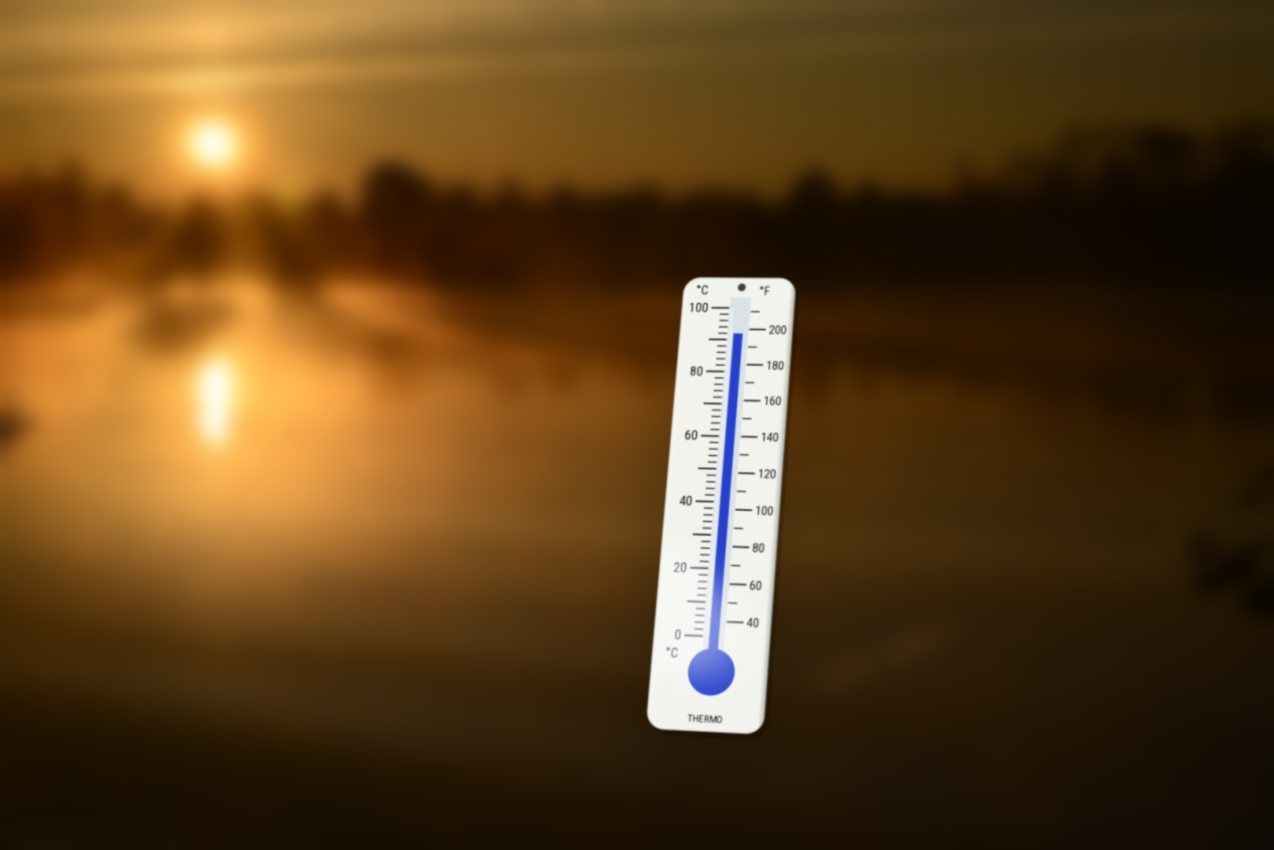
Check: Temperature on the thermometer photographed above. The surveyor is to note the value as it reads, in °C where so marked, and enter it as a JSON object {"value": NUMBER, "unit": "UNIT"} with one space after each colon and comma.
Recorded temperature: {"value": 92, "unit": "°C"}
